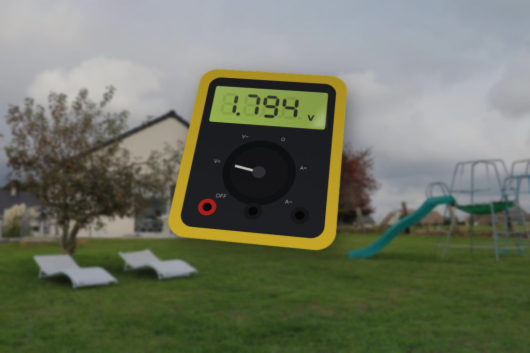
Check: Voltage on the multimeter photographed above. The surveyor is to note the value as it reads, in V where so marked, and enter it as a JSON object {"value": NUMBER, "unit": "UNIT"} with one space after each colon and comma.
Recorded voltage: {"value": 1.794, "unit": "V"}
